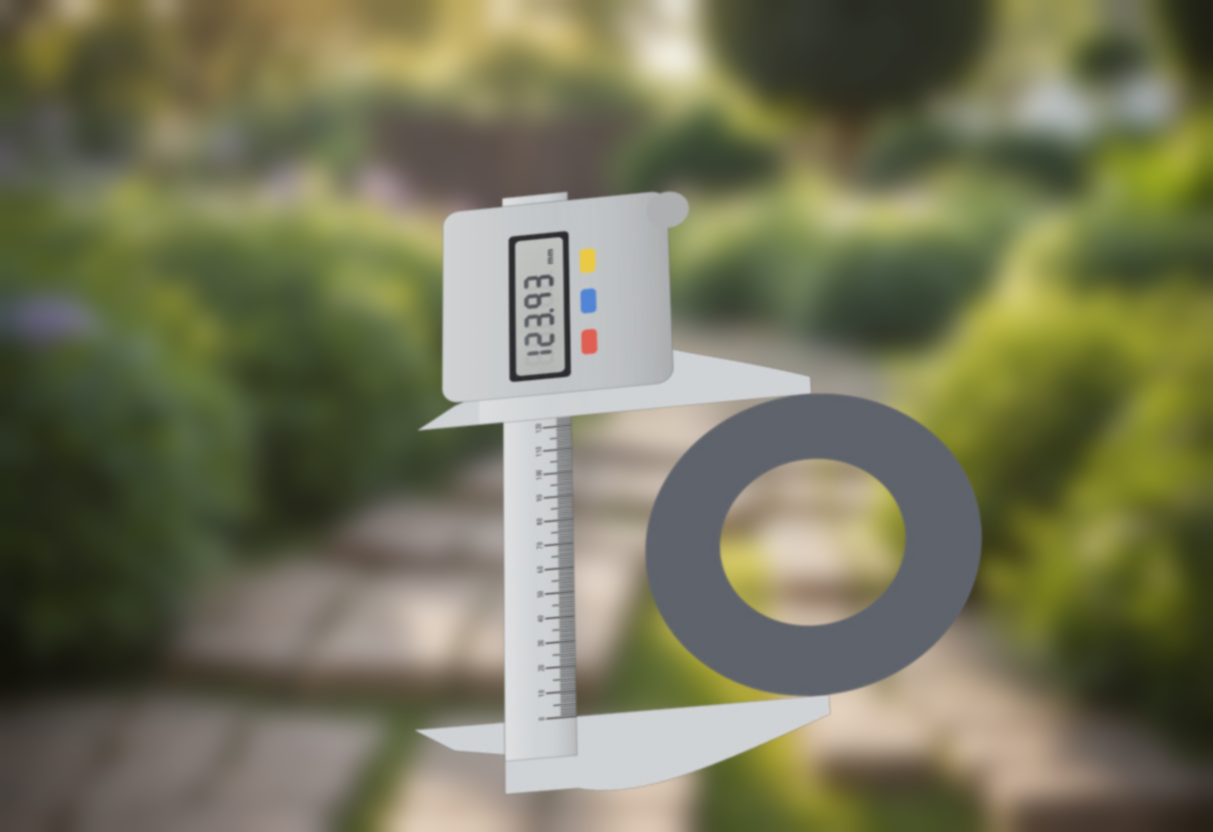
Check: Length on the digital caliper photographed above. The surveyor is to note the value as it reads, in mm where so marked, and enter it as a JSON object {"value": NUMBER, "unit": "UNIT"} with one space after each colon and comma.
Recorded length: {"value": 123.93, "unit": "mm"}
